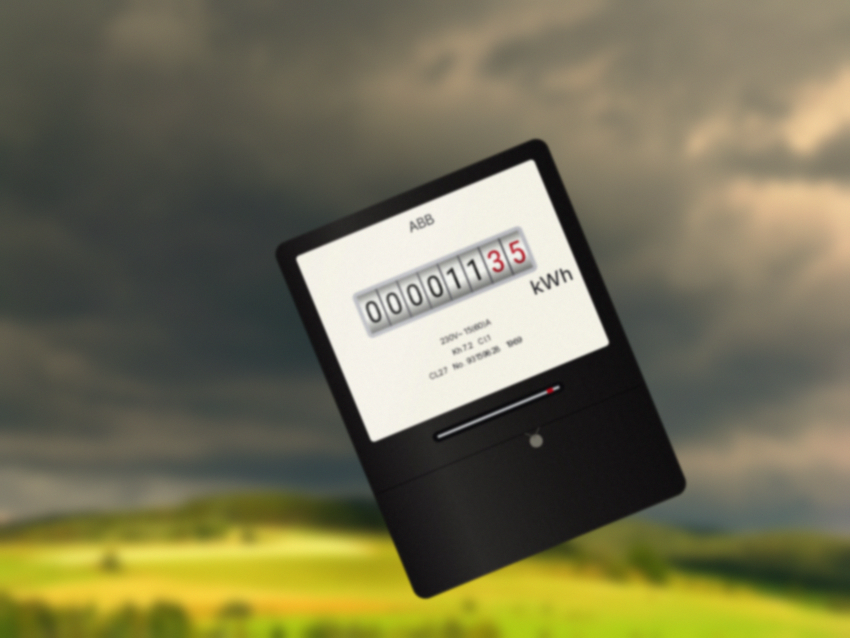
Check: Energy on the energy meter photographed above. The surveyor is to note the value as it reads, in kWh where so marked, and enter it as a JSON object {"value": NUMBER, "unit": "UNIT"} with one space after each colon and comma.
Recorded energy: {"value": 11.35, "unit": "kWh"}
